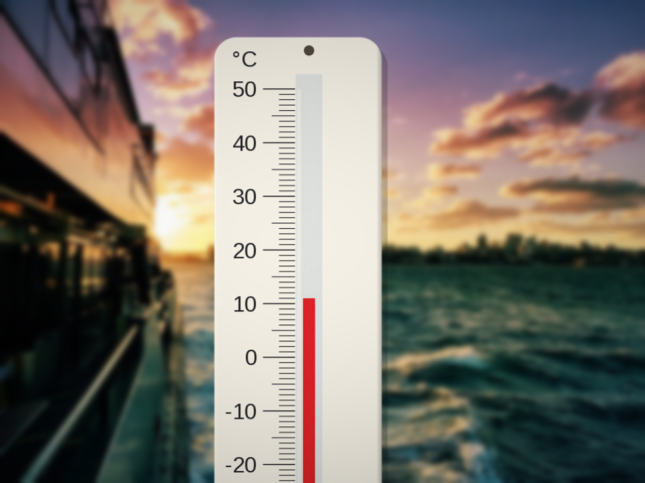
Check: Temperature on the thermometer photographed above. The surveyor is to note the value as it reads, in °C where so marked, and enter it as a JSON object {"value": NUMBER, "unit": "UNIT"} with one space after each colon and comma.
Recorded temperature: {"value": 11, "unit": "°C"}
